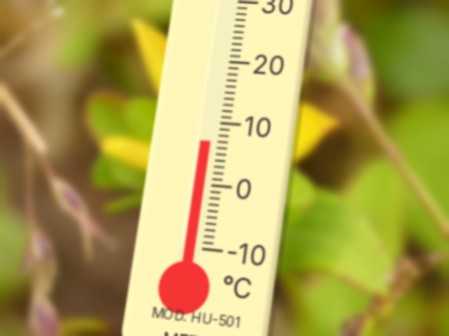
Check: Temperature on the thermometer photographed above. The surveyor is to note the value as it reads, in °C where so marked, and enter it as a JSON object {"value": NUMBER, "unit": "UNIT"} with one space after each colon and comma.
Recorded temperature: {"value": 7, "unit": "°C"}
